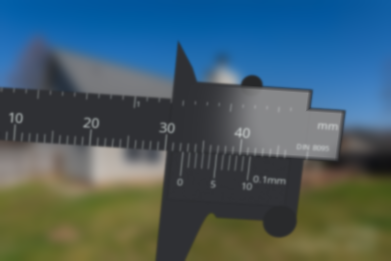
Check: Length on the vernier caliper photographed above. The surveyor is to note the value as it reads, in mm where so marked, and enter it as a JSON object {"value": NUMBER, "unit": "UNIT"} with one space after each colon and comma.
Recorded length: {"value": 32.4, "unit": "mm"}
